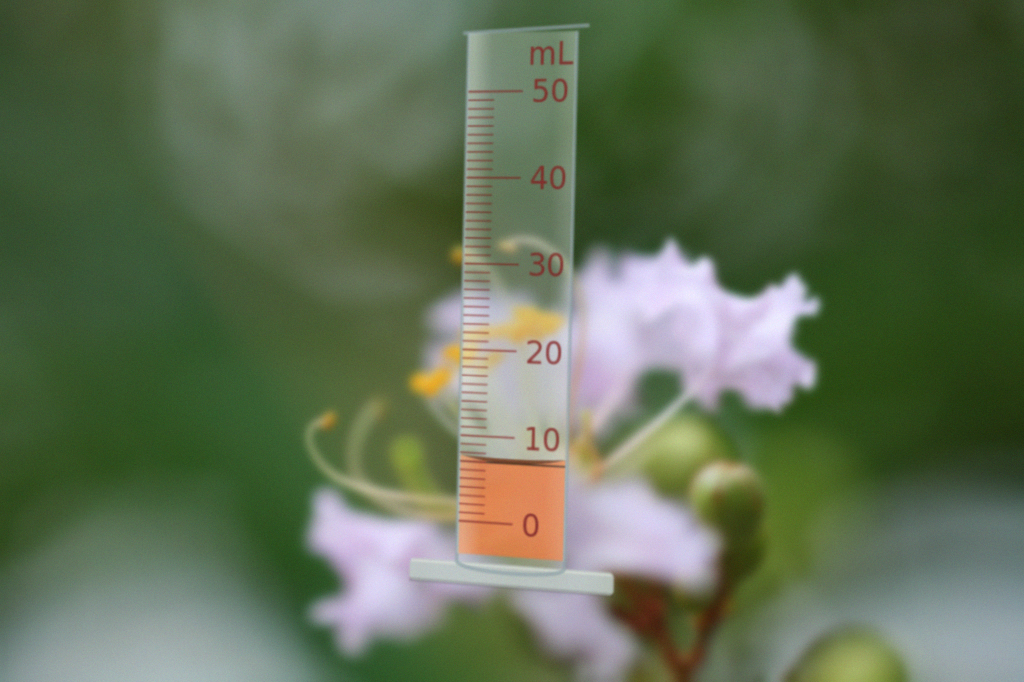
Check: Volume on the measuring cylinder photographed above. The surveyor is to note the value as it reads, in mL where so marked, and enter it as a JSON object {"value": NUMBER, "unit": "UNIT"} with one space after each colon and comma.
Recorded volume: {"value": 7, "unit": "mL"}
